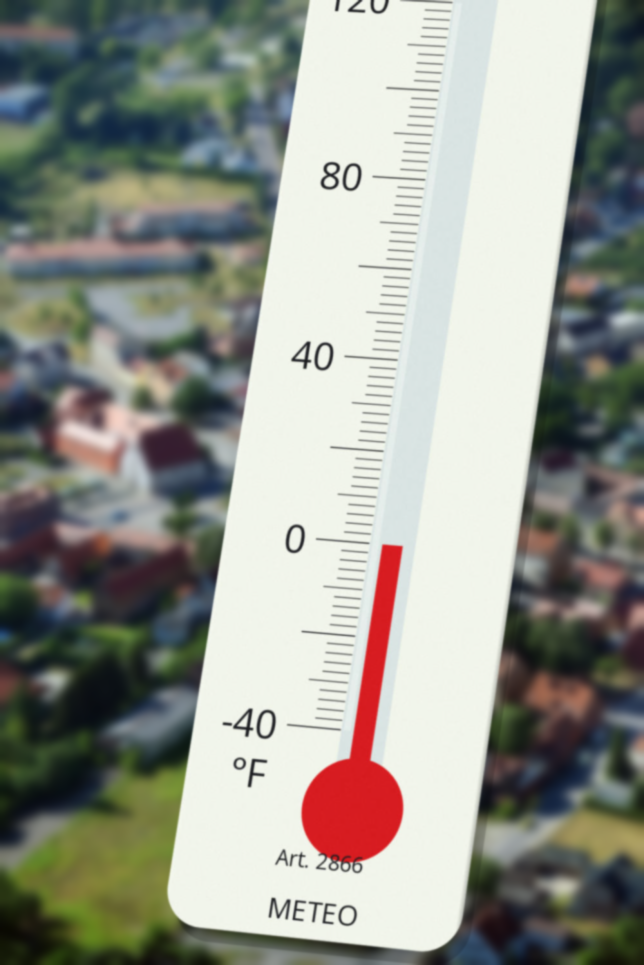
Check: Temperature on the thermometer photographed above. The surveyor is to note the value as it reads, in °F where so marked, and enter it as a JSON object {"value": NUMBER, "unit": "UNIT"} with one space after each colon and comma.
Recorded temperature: {"value": 0, "unit": "°F"}
